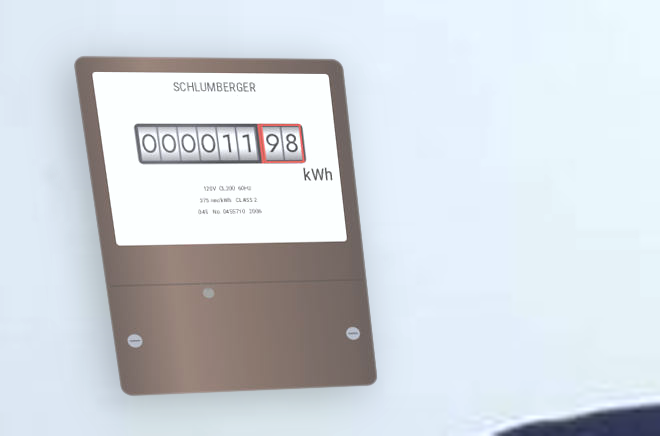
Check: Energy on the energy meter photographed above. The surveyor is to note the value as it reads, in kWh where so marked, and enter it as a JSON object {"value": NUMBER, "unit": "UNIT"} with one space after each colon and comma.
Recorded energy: {"value": 11.98, "unit": "kWh"}
